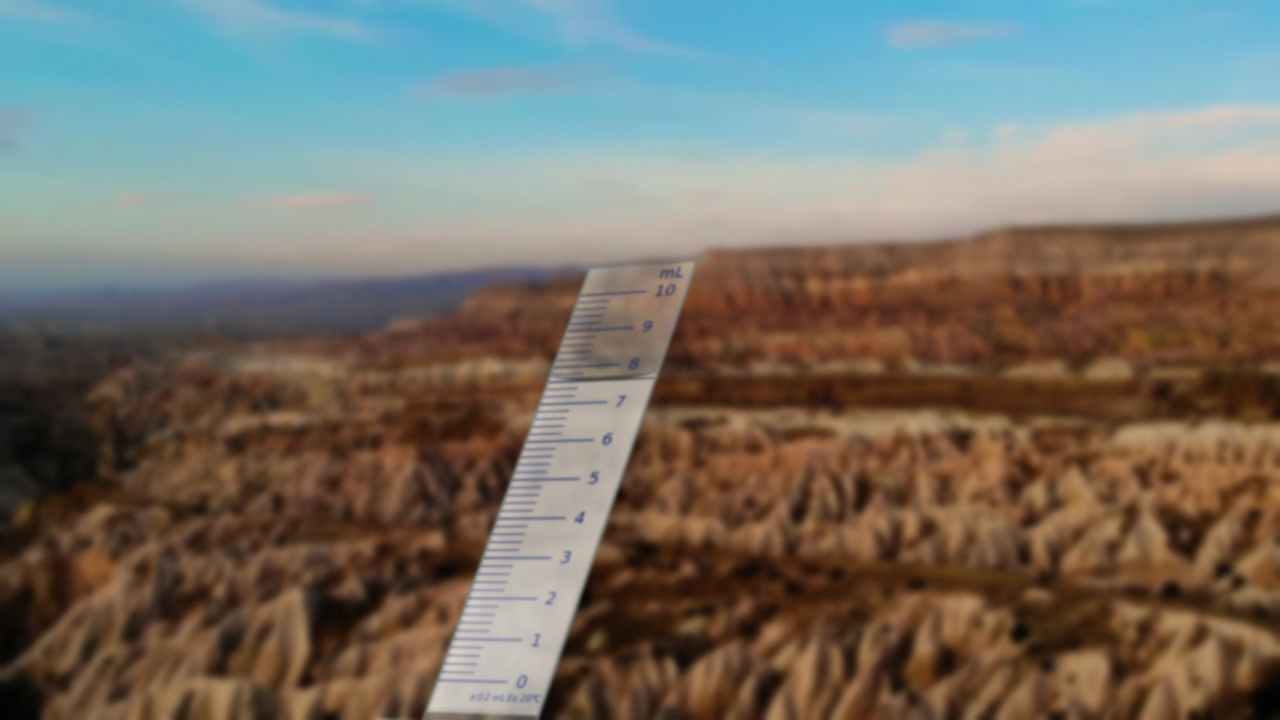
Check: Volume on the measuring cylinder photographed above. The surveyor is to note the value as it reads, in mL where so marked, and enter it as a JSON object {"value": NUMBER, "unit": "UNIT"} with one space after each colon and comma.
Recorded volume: {"value": 7.6, "unit": "mL"}
